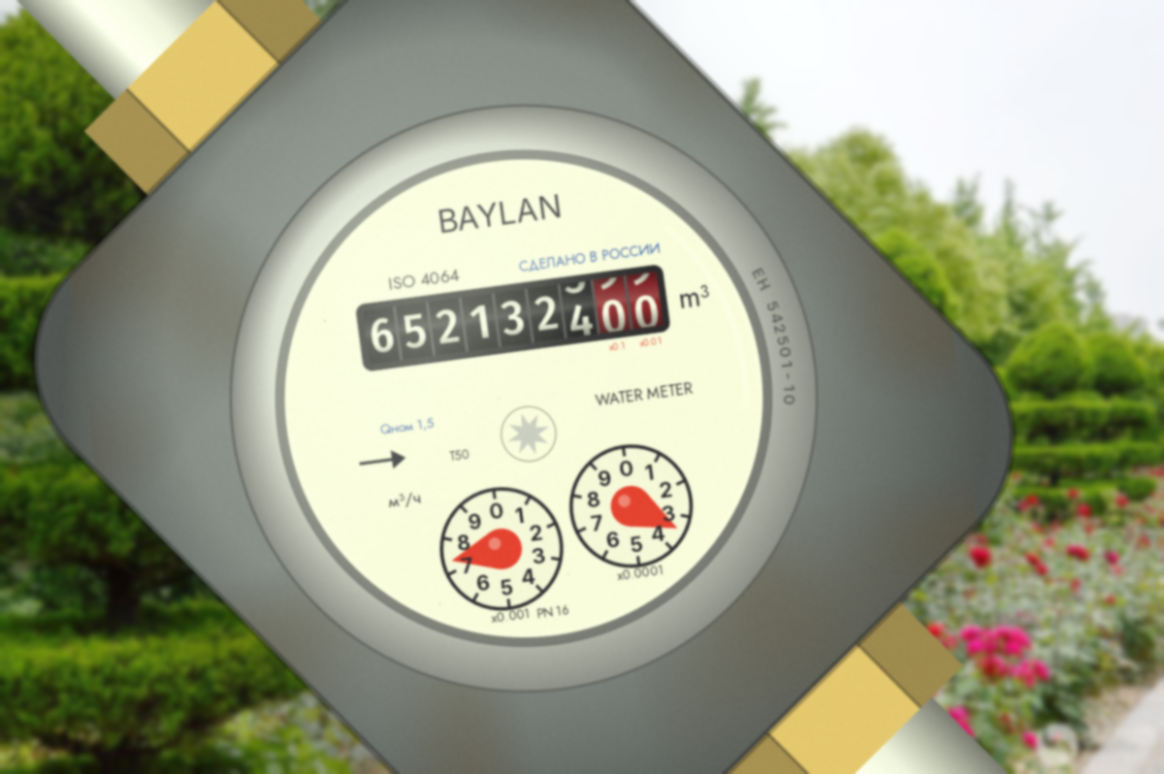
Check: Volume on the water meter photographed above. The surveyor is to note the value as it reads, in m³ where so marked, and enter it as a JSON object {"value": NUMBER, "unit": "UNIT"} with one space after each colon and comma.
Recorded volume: {"value": 6521323.9973, "unit": "m³"}
